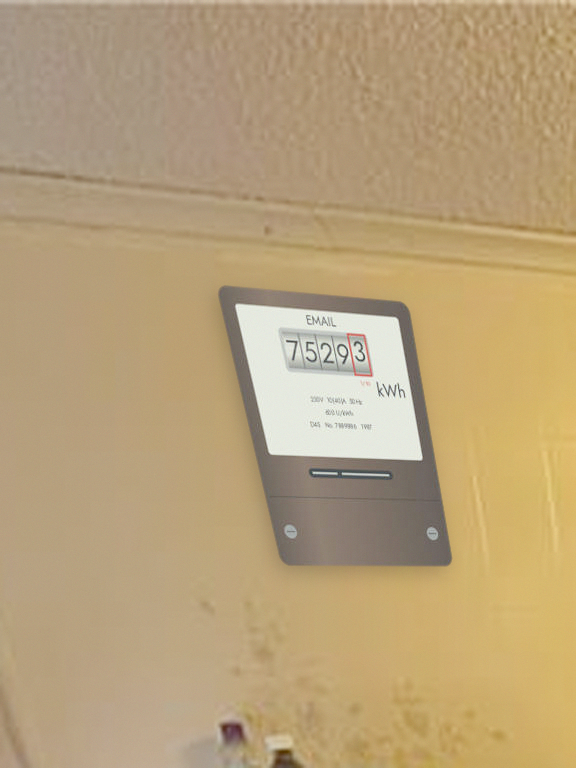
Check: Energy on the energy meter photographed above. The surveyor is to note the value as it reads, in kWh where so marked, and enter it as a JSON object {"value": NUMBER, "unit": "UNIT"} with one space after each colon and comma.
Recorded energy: {"value": 7529.3, "unit": "kWh"}
